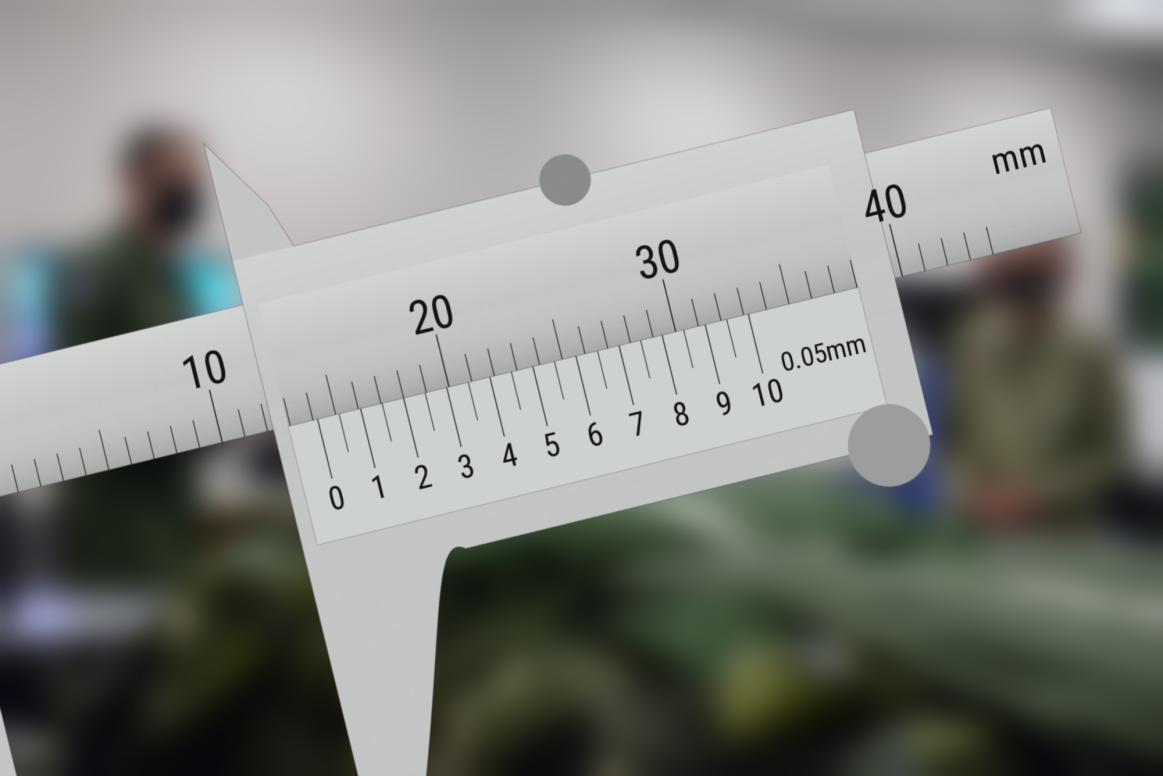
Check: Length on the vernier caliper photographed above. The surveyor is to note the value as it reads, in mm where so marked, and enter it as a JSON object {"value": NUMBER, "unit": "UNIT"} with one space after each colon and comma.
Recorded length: {"value": 14.20, "unit": "mm"}
